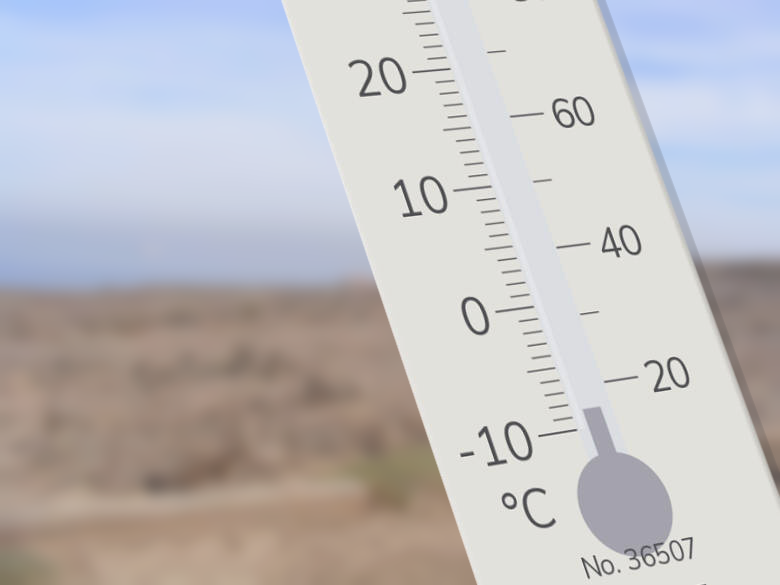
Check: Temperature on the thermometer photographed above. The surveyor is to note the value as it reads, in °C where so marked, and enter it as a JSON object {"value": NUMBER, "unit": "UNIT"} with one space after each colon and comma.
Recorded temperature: {"value": -8.5, "unit": "°C"}
